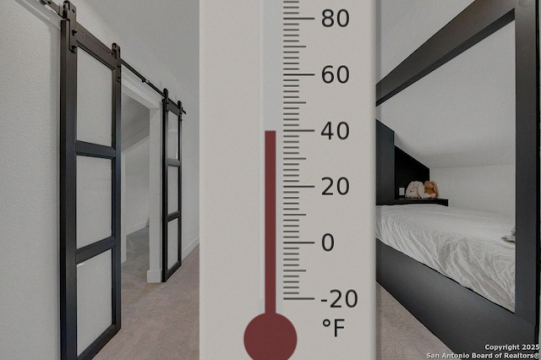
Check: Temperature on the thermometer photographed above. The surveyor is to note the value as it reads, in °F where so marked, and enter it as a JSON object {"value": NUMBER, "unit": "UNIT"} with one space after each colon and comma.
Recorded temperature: {"value": 40, "unit": "°F"}
